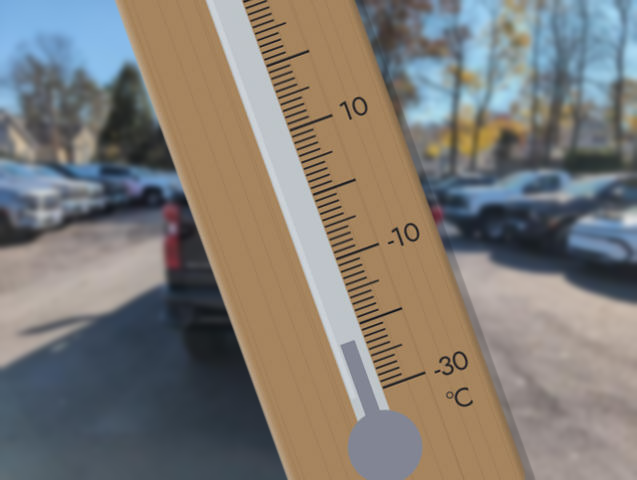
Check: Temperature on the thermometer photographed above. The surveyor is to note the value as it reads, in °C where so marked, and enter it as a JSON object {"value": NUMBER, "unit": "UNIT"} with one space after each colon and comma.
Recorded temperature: {"value": -22, "unit": "°C"}
